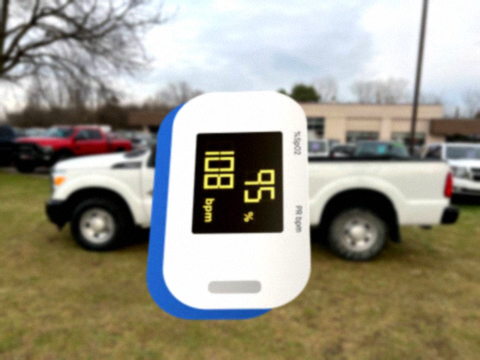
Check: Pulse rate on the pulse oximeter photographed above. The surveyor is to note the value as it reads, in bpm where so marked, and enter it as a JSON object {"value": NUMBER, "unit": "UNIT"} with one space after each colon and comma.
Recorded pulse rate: {"value": 108, "unit": "bpm"}
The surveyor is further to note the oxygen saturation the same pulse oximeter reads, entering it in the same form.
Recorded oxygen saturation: {"value": 95, "unit": "%"}
